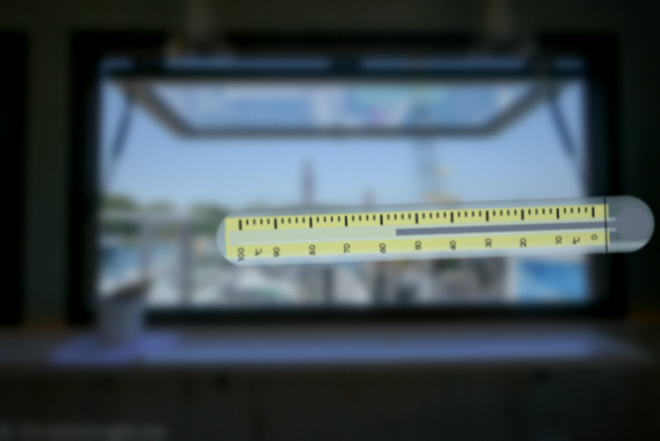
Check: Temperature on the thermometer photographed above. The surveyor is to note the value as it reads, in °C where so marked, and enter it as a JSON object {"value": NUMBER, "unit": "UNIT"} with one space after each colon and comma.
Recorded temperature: {"value": 56, "unit": "°C"}
